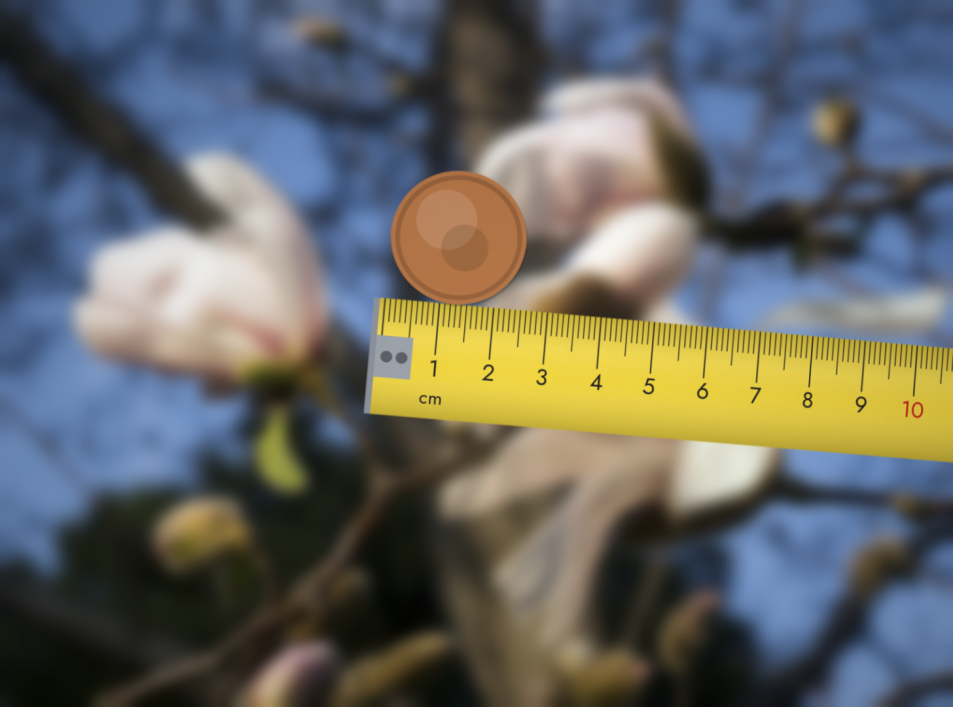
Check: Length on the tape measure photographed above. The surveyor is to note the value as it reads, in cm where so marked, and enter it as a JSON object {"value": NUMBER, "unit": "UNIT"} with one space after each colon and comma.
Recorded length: {"value": 2.5, "unit": "cm"}
